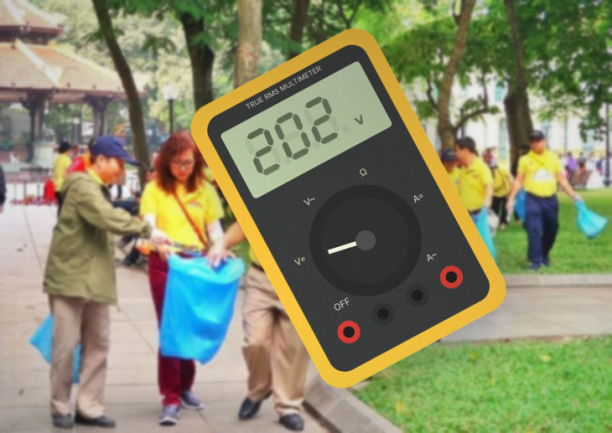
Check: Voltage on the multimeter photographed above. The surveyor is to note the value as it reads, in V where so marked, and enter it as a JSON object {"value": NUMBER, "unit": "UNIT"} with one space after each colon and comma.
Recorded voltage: {"value": 202, "unit": "V"}
